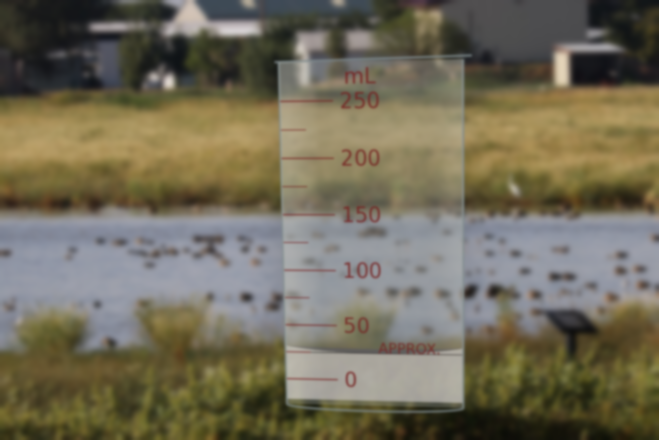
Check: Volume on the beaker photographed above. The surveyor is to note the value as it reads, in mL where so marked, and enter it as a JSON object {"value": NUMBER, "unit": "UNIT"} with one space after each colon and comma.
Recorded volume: {"value": 25, "unit": "mL"}
